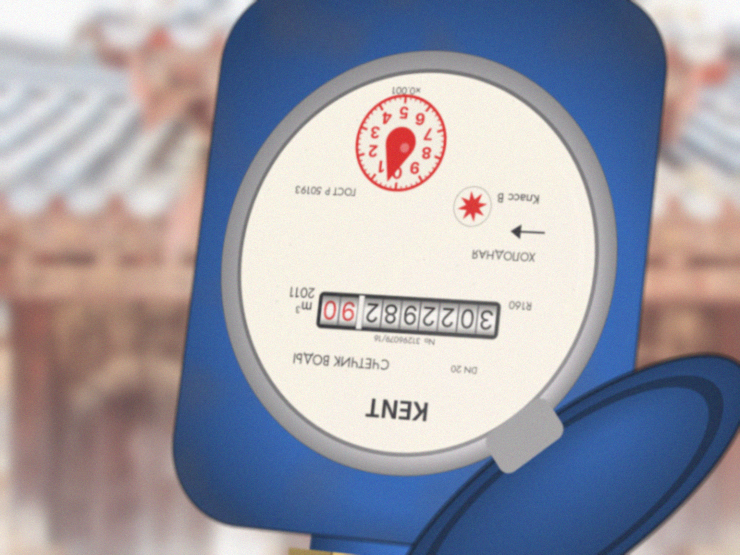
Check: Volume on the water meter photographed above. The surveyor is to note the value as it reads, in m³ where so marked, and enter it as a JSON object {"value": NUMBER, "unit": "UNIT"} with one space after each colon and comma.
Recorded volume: {"value": 3022982.900, "unit": "m³"}
